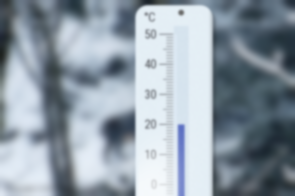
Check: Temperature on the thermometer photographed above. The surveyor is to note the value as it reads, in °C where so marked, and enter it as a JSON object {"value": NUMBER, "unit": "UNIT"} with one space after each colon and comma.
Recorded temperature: {"value": 20, "unit": "°C"}
